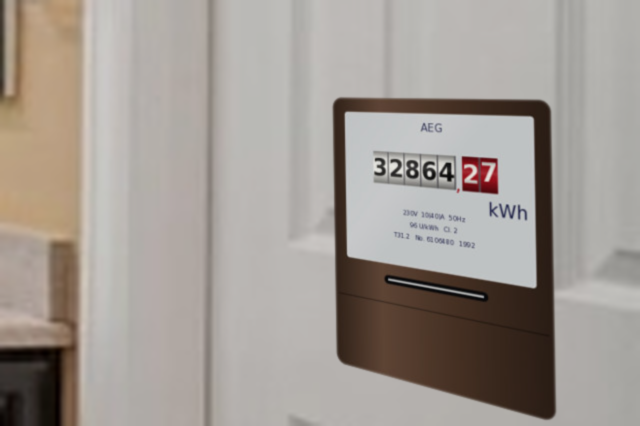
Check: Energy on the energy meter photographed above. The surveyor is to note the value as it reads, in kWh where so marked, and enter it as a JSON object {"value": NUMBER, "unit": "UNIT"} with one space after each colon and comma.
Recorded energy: {"value": 32864.27, "unit": "kWh"}
